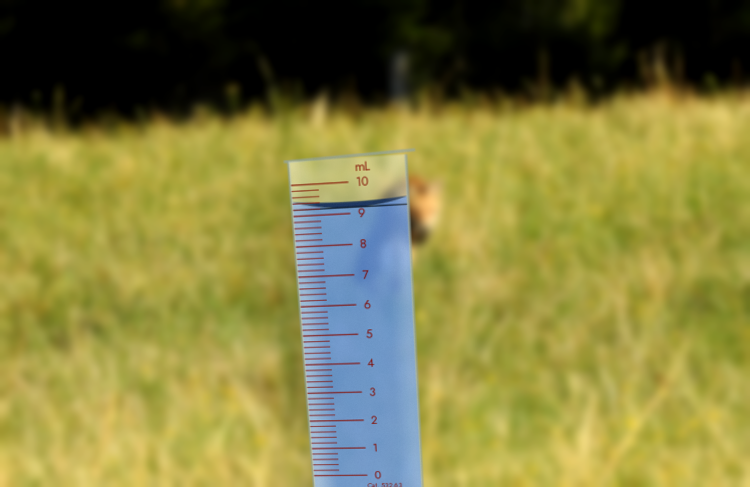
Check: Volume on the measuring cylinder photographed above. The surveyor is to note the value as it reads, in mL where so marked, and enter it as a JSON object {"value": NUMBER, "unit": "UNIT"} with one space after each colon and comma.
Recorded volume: {"value": 9.2, "unit": "mL"}
